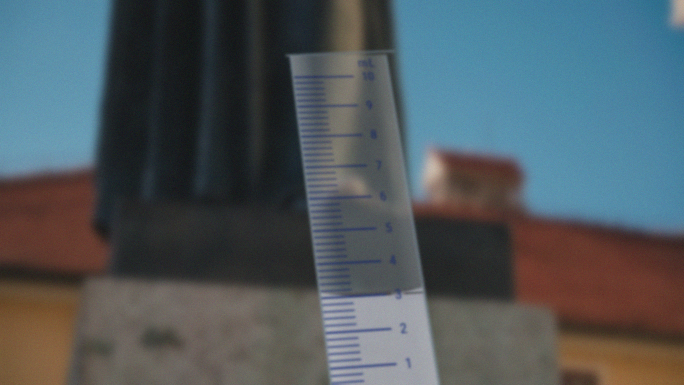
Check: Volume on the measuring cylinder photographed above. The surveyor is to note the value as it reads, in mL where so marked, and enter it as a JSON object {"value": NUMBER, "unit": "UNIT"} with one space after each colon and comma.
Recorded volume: {"value": 3, "unit": "mL"}
